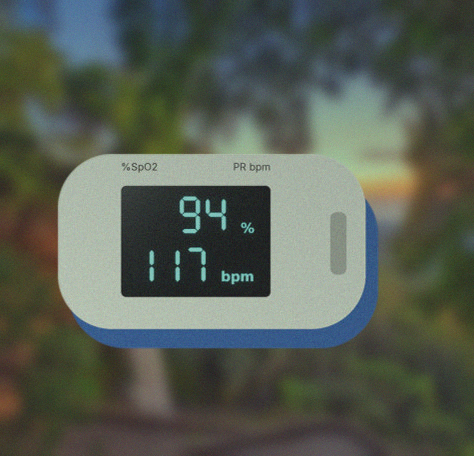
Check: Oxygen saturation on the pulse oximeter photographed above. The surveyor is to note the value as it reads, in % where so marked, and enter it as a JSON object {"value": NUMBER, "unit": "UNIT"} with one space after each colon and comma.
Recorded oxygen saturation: {"value": 94, "unit": "%"}
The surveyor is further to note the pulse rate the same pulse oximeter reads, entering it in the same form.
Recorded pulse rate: {"value": 117, "unit": "bpm"}
